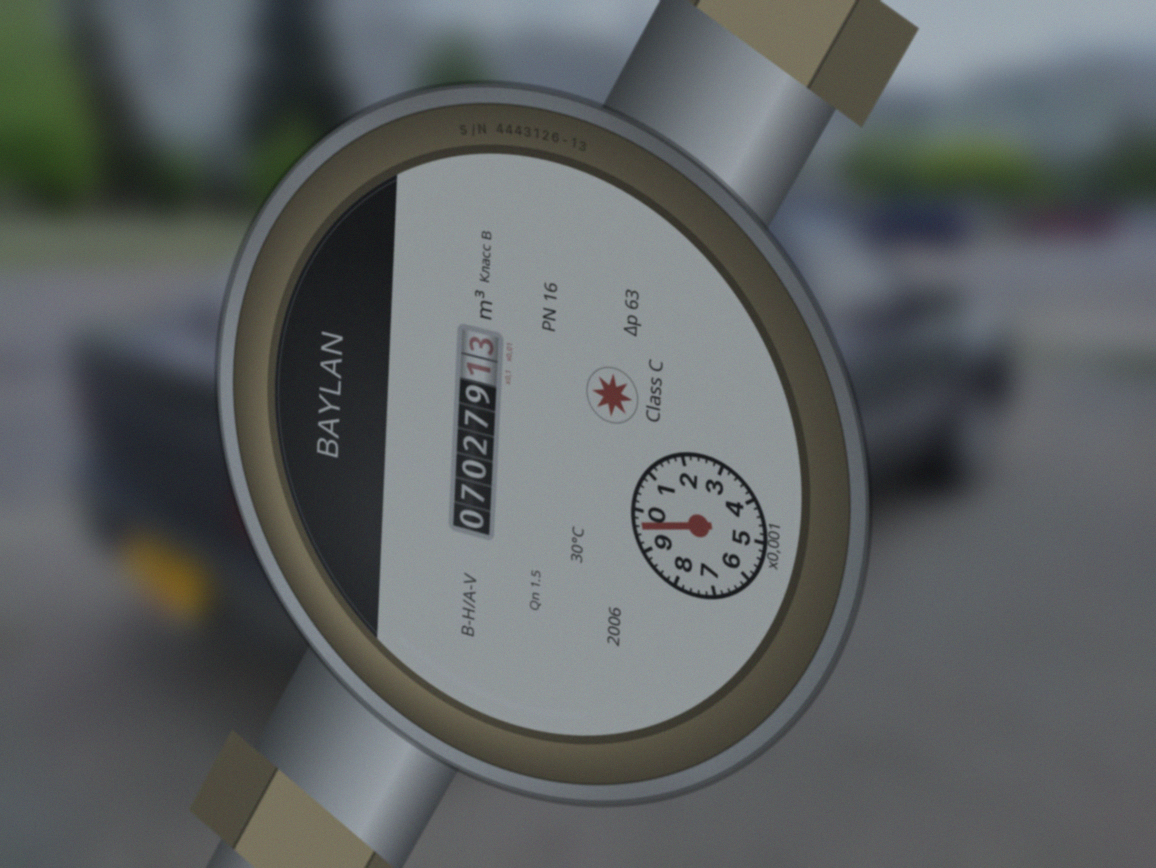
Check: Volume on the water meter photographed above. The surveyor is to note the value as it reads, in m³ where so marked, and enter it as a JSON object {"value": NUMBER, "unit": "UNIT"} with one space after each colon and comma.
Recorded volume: {"value": 70279.129, "unit": "m³"}
